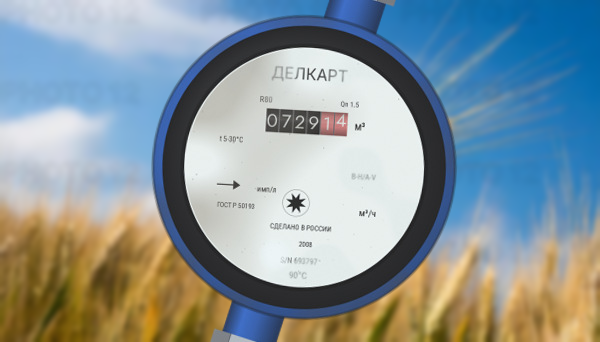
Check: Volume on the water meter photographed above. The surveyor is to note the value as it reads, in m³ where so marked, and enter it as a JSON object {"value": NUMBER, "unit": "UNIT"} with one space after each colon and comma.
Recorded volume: {"value": 729.14, "unit": "m³"}
